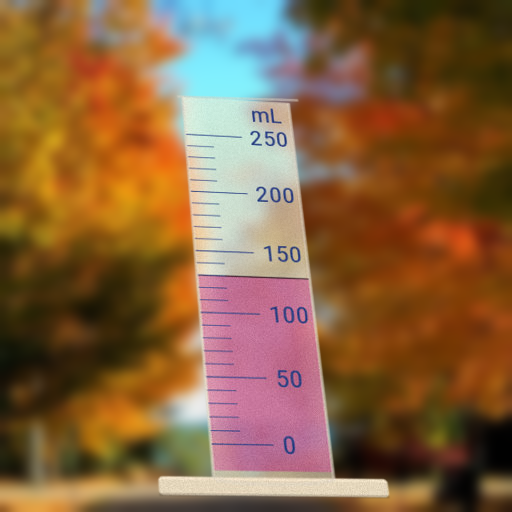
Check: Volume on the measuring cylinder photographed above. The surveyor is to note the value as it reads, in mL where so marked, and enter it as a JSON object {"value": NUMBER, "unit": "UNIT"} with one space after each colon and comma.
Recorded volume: {"value": 130, "unit": "mL"}
